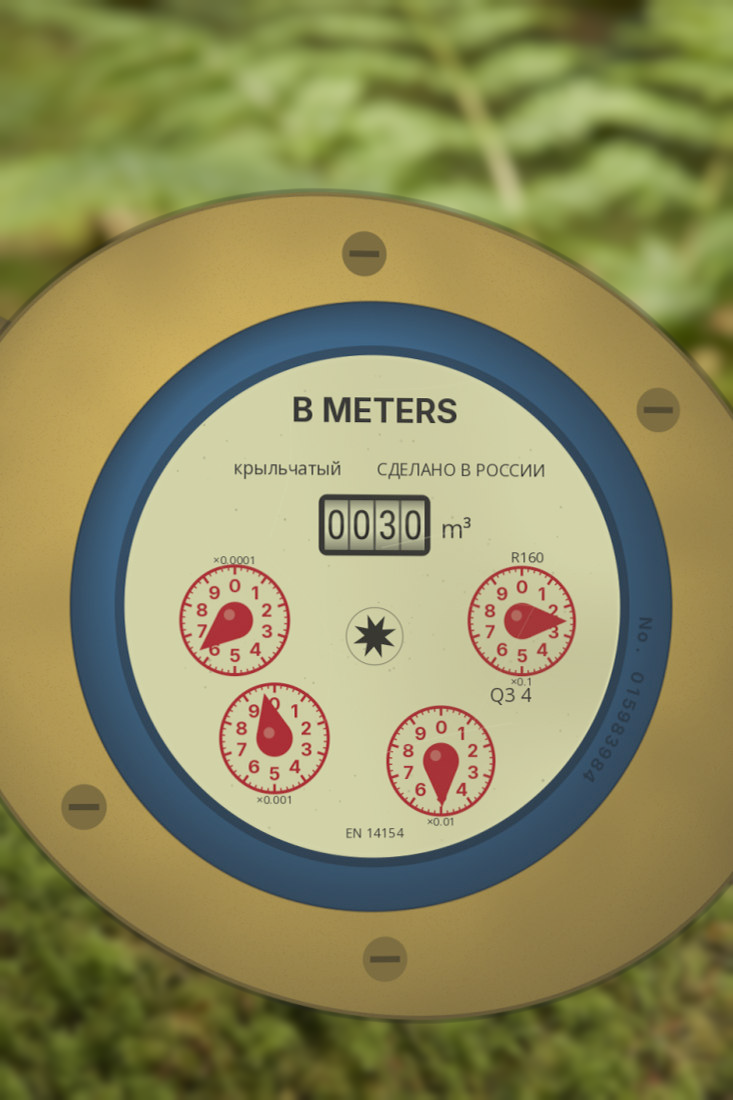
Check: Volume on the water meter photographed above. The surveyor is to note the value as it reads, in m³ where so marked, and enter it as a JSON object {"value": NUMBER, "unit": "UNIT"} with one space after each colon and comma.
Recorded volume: {"value": 30.2496, "unit": "m³"}
